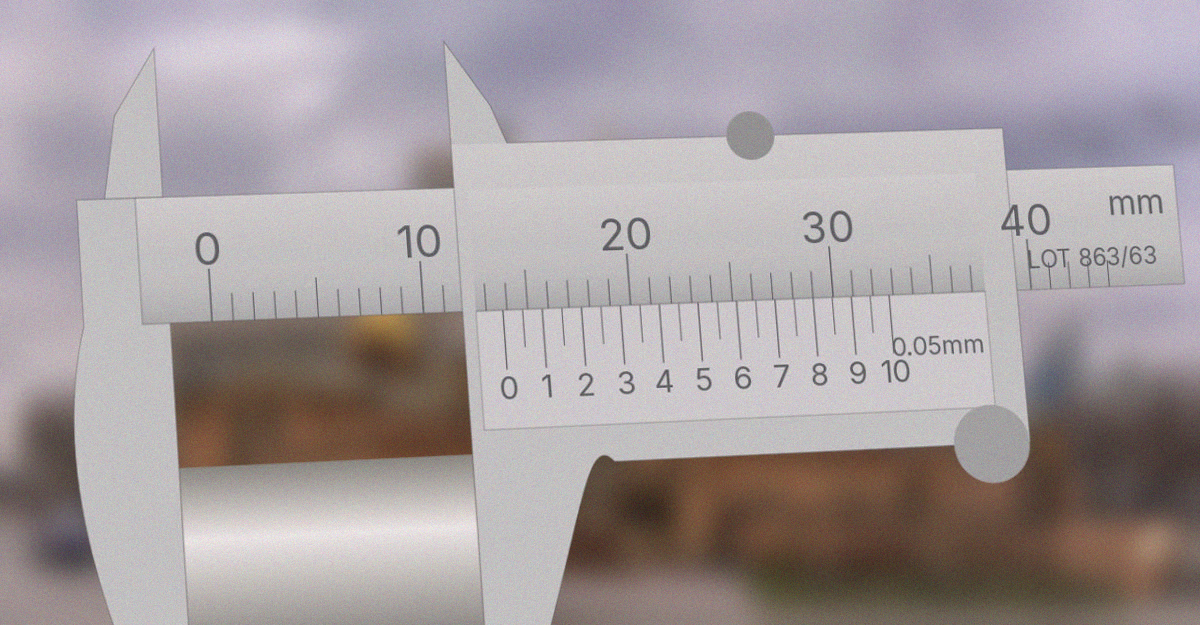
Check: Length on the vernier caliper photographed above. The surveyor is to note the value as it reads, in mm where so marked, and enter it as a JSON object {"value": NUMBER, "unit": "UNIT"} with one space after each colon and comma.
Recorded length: {"value": 13.8, "unit": "mm"}
